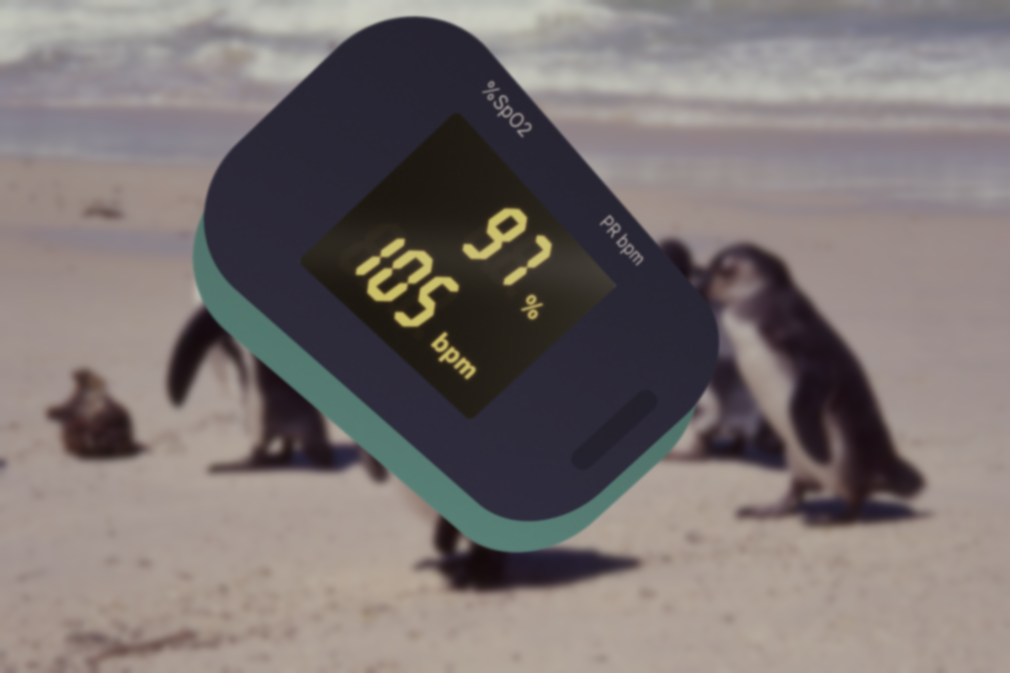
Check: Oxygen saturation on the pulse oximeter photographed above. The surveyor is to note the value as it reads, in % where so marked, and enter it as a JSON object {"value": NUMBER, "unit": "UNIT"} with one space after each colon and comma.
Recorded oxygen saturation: {"value": 97, "unit": "%"}
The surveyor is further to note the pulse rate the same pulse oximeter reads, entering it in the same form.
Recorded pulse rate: {"value": 105, "unit": "bpm"}
